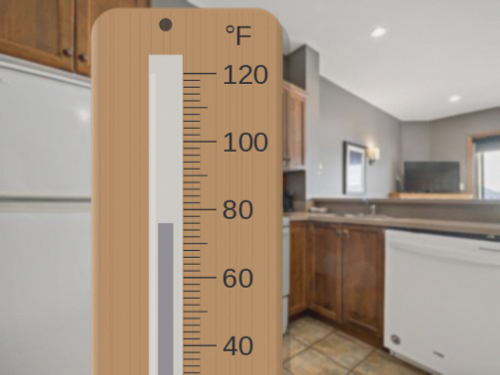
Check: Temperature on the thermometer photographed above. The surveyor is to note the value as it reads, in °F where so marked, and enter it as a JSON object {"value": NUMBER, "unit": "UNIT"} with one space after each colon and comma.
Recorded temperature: {"value": 76, "unit": "°F"}
